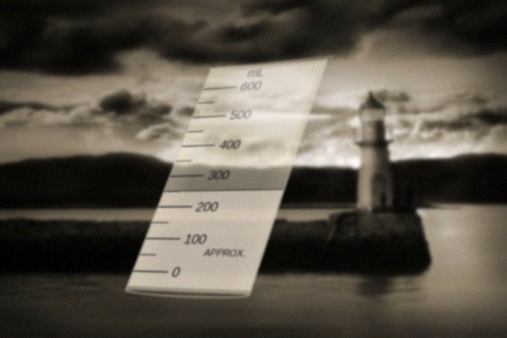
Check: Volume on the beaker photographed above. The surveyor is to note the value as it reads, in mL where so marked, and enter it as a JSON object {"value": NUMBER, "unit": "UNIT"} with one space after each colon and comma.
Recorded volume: {"value": 250, "unit": "mL"}
